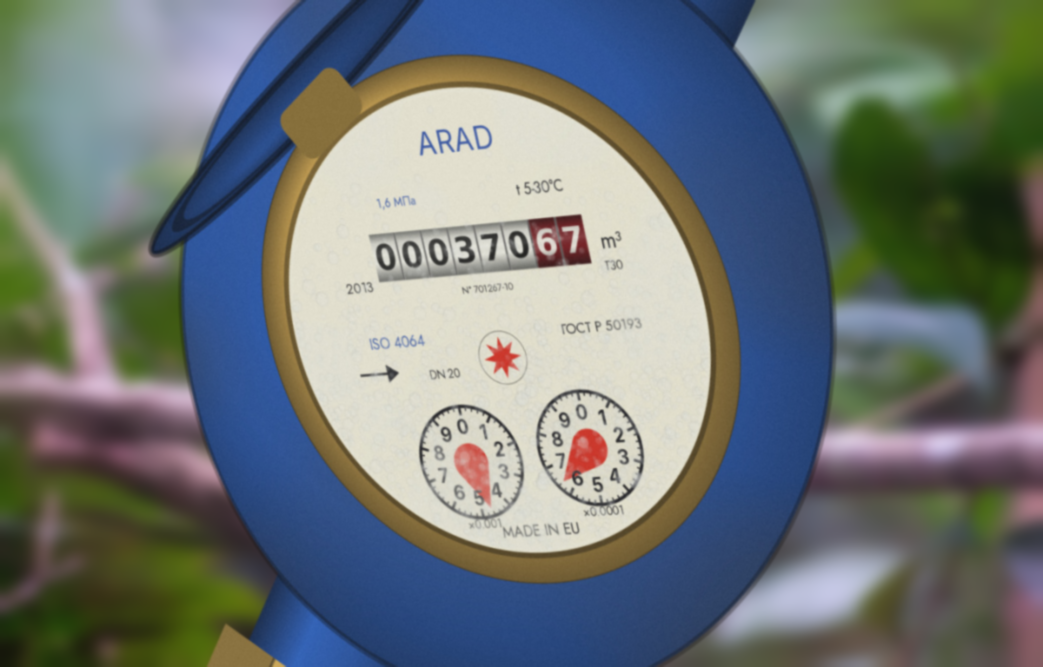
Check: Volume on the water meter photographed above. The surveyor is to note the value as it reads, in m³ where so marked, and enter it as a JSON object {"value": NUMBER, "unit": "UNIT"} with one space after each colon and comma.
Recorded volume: {"value": 370.6746, "unit": "m³"}
